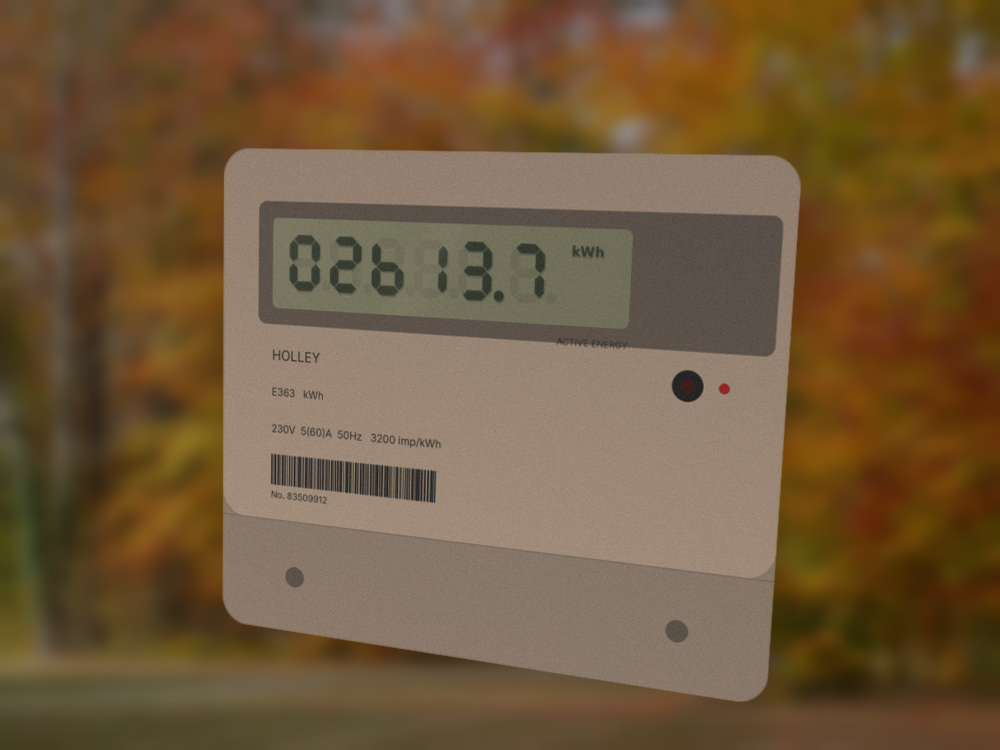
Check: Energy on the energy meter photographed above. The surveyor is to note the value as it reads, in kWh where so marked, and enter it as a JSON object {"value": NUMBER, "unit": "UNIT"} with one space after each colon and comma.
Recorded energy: {"value": 2613.7, "unit": "kWh"}
